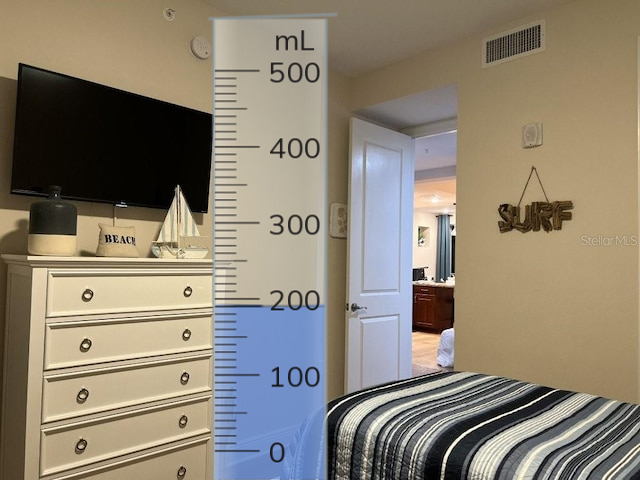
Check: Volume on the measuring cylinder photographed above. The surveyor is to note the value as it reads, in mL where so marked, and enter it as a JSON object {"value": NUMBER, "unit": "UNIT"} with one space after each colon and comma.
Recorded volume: {"value": 190, "unit": "mL"}
